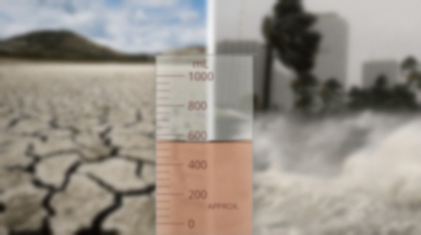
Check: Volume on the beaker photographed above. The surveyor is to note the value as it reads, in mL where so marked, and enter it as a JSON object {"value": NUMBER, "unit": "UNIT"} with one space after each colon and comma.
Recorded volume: {"value": 550, "unit": "mL"}
